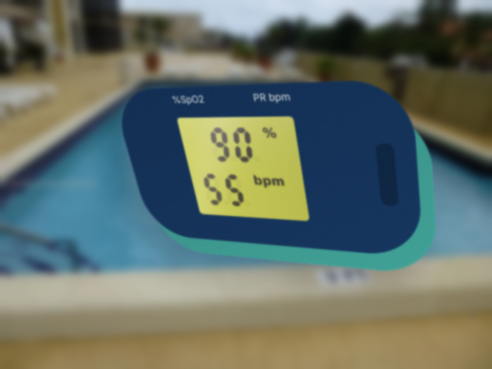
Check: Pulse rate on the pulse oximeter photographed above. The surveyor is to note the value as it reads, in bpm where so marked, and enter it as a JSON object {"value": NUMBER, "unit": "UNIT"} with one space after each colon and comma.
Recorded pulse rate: {"value": 55, "unit": "bpm"}
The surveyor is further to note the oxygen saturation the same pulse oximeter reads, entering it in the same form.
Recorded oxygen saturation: {"value": 90, "unit": "%"}
